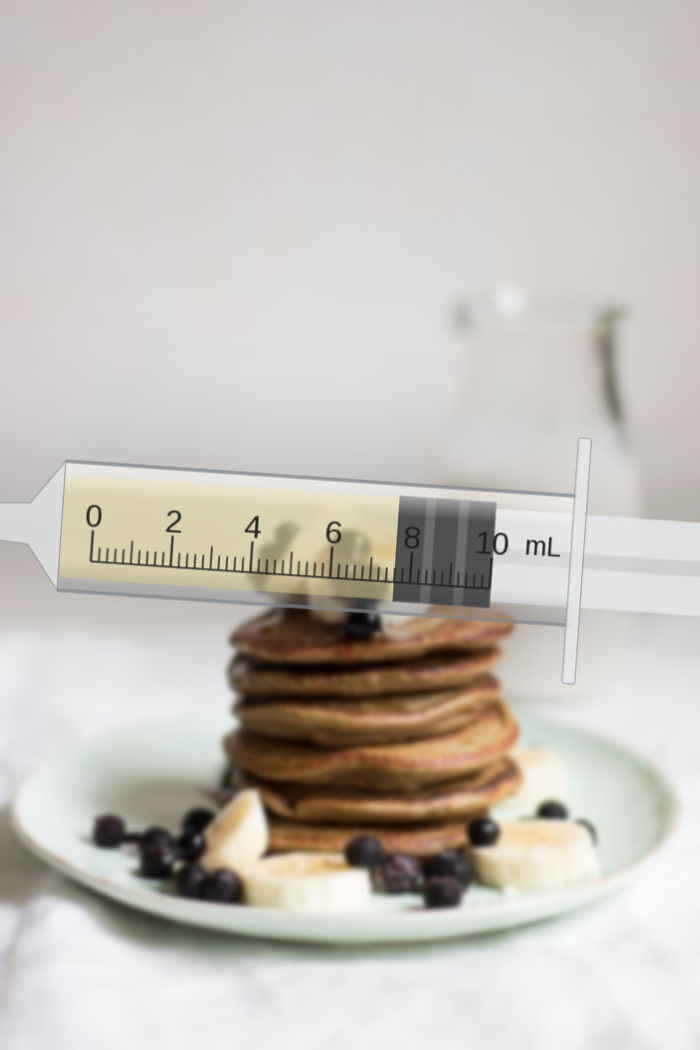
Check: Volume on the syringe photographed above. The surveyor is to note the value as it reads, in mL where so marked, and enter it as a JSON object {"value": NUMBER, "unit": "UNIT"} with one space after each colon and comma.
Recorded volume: {"value": 7.6, "unit": "mL"}
